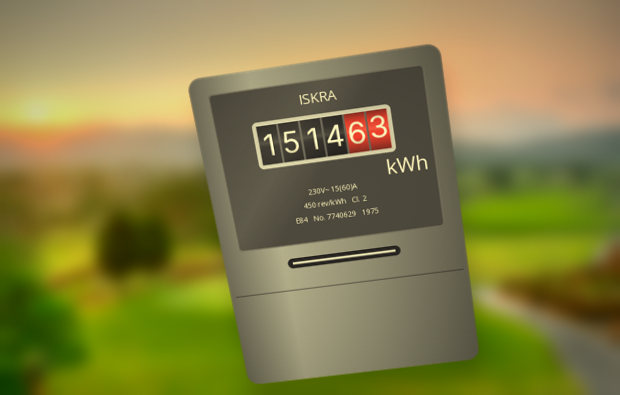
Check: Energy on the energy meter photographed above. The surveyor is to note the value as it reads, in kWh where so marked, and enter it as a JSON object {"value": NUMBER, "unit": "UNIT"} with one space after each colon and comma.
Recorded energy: {"value": 1514.63, "unit": "kWh"}
